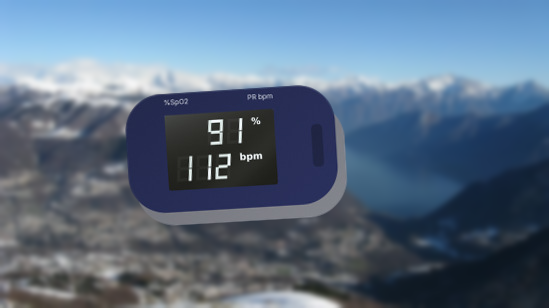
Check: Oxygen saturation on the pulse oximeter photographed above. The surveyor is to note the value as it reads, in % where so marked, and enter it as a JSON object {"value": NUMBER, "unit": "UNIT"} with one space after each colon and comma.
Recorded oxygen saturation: {"value": 91, "unit": "%"}
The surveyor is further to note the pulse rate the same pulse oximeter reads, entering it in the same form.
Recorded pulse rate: {"value": 112, "unit": "bpm"}
